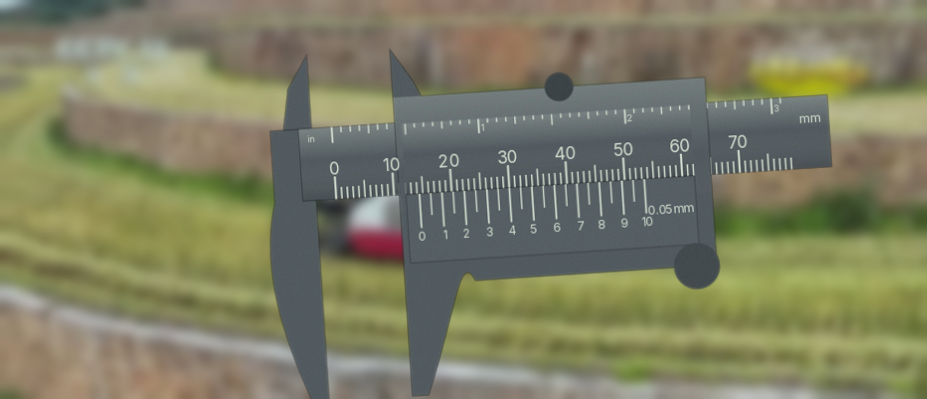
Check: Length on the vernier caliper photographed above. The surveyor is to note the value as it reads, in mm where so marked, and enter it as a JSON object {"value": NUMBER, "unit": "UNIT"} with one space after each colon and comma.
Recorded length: {"value": 14.4, "unit": "mm"}
